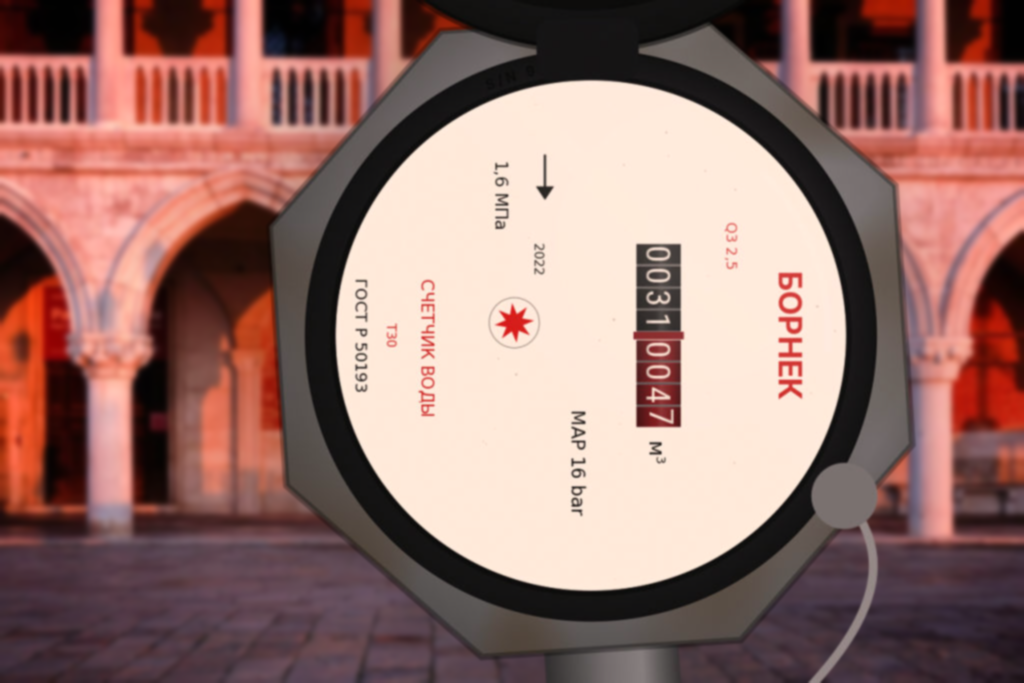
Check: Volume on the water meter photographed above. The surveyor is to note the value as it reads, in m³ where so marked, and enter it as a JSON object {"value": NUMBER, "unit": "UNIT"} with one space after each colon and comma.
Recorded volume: {"value": 31.0047, "unit": "m³"}
